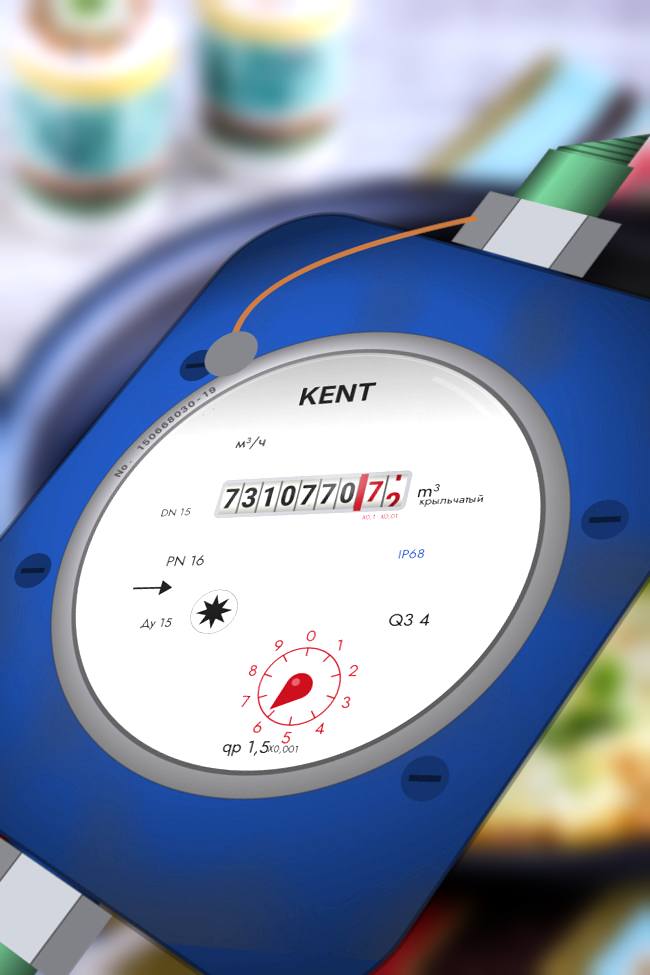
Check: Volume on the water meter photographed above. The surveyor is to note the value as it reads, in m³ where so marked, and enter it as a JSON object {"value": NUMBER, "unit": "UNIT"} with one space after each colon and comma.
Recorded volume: {"value": 7310770.716, "unit": "m³"}
